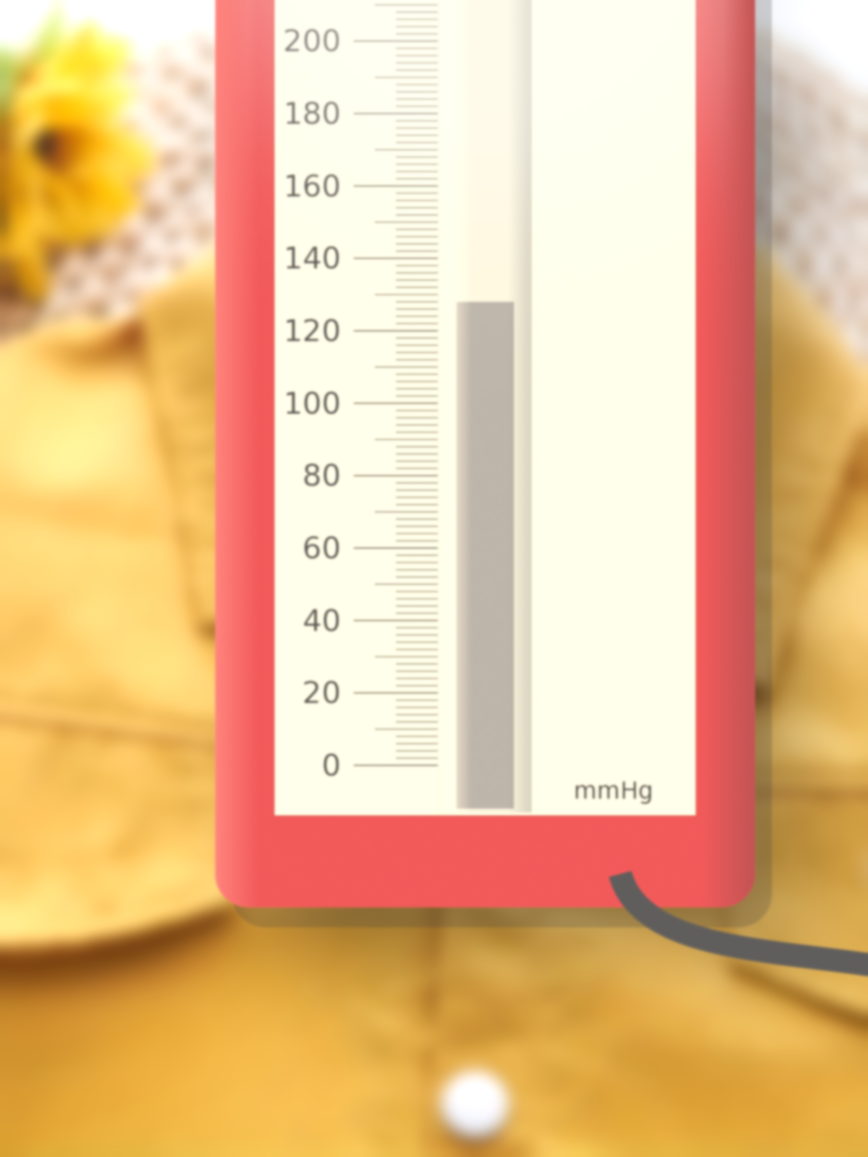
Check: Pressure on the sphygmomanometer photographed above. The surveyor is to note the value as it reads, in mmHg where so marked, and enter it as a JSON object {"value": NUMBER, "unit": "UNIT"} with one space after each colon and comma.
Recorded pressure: {"value": 128, "unit": "mmHg"}
